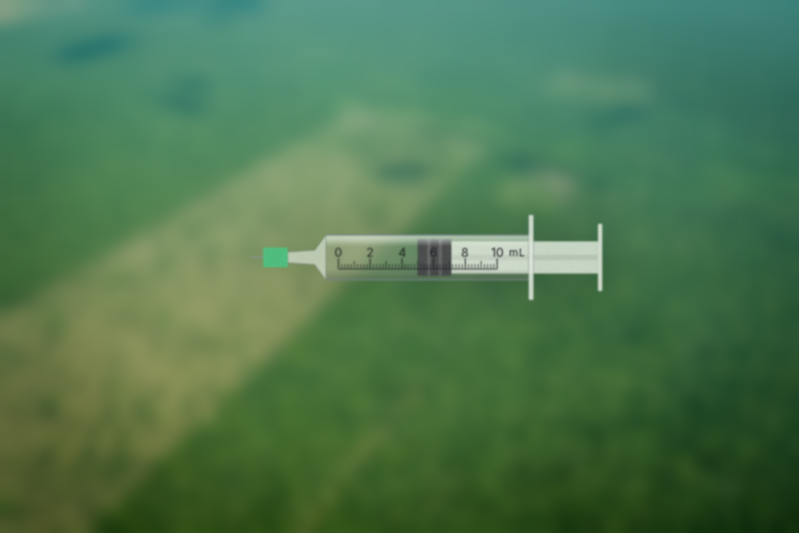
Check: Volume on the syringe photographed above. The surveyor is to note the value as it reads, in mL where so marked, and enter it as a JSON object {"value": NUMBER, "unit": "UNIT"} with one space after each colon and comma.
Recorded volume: {"value": 5, "unit": "mL"}
